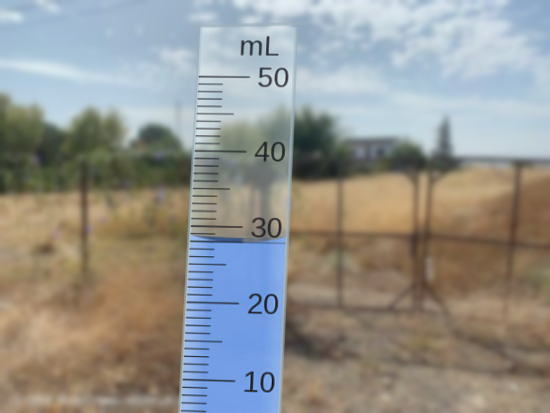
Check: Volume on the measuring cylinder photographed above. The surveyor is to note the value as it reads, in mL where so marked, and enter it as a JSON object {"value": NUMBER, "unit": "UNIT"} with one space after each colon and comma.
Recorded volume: {"value": 28, "unit": "mL"}
